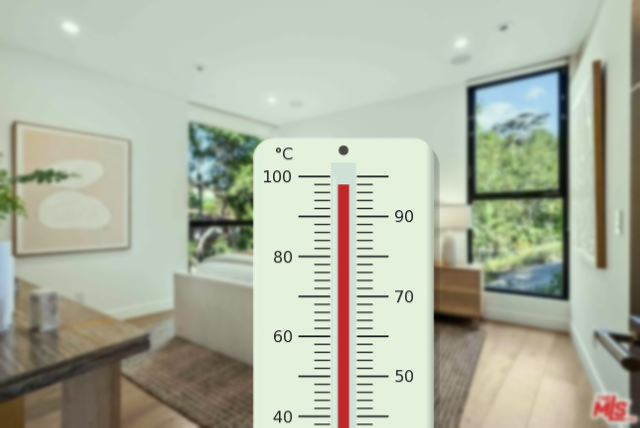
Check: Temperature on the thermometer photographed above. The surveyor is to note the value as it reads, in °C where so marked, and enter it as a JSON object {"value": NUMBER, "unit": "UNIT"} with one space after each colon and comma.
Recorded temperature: {"value": 98, "unit": "°C"}
